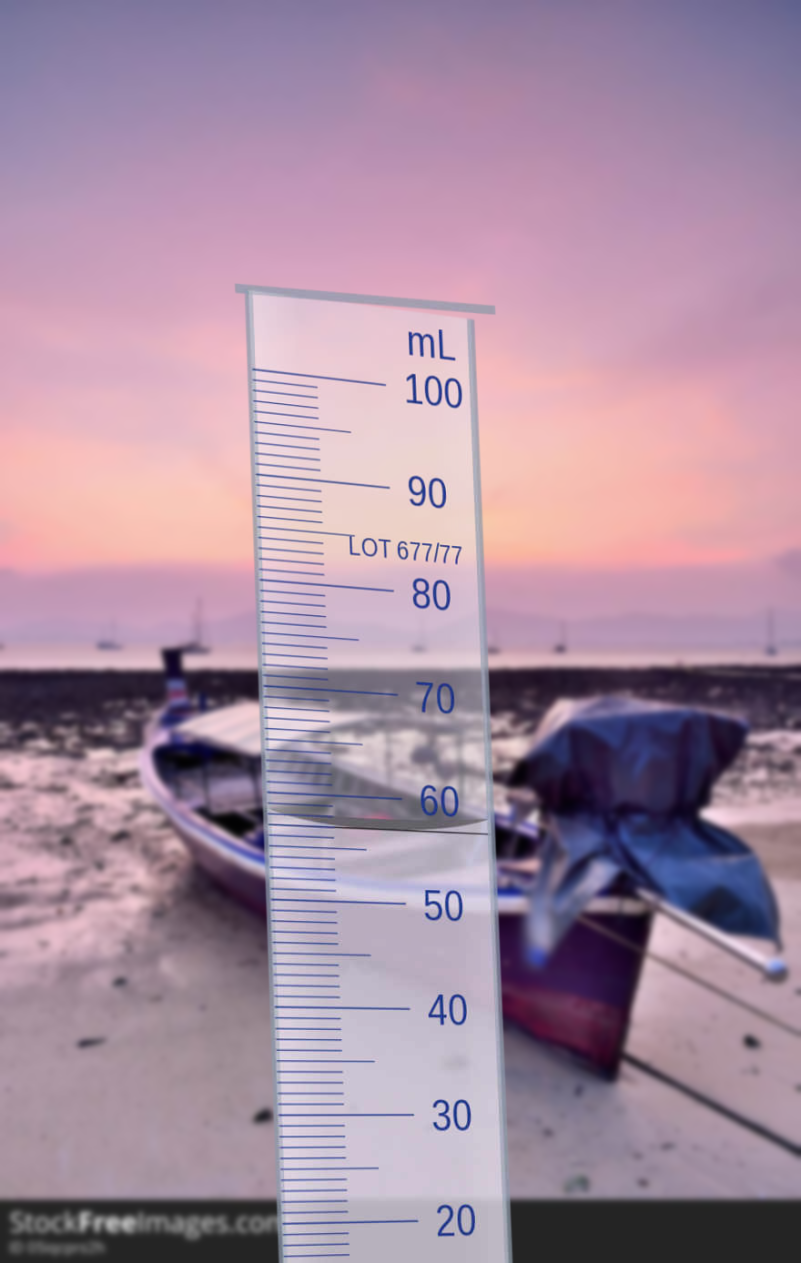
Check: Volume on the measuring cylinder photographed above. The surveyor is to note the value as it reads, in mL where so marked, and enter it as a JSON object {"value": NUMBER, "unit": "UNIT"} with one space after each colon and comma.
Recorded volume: {"value": 57, "unit": "mL"}
